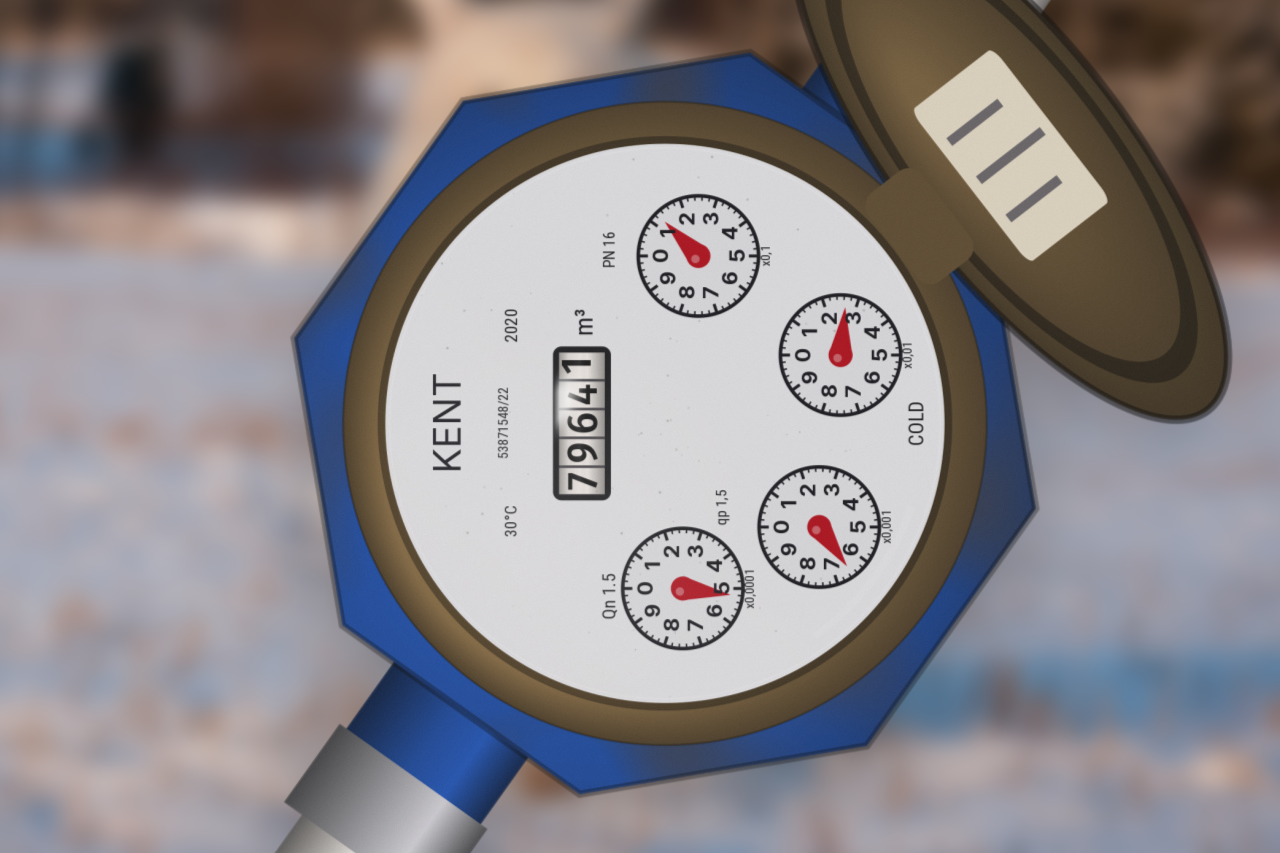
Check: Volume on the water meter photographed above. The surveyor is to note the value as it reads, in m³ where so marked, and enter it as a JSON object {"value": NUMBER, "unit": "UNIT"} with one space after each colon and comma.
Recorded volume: {"value": 79641.1265, "unit": "m³"}
